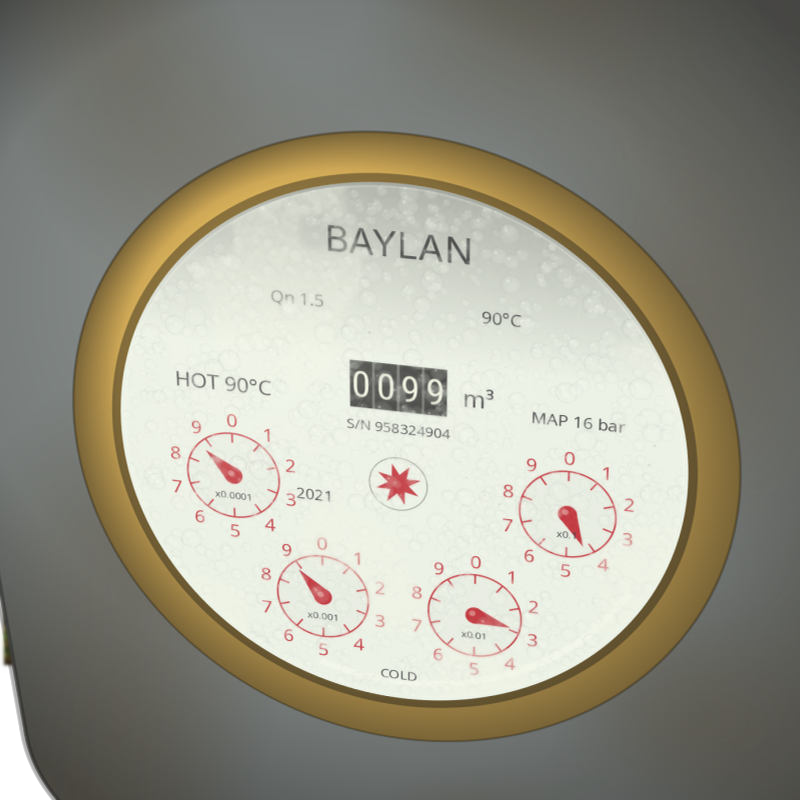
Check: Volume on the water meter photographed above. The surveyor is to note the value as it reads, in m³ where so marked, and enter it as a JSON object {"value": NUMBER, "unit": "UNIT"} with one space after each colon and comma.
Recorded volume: {"value": 99.4288, "unit": "m³"}
